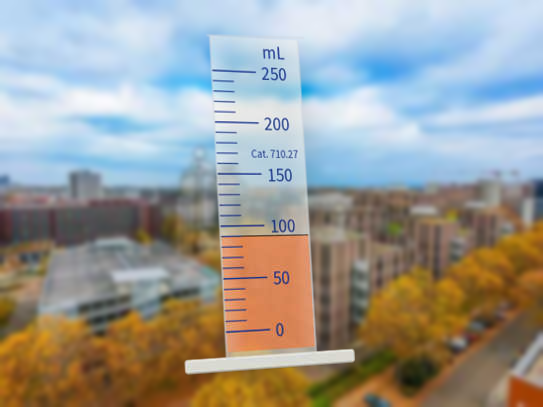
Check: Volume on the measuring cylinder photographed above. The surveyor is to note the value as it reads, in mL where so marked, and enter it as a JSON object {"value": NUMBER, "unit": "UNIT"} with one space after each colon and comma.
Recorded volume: {"value": 90, "unit": "mL"}
